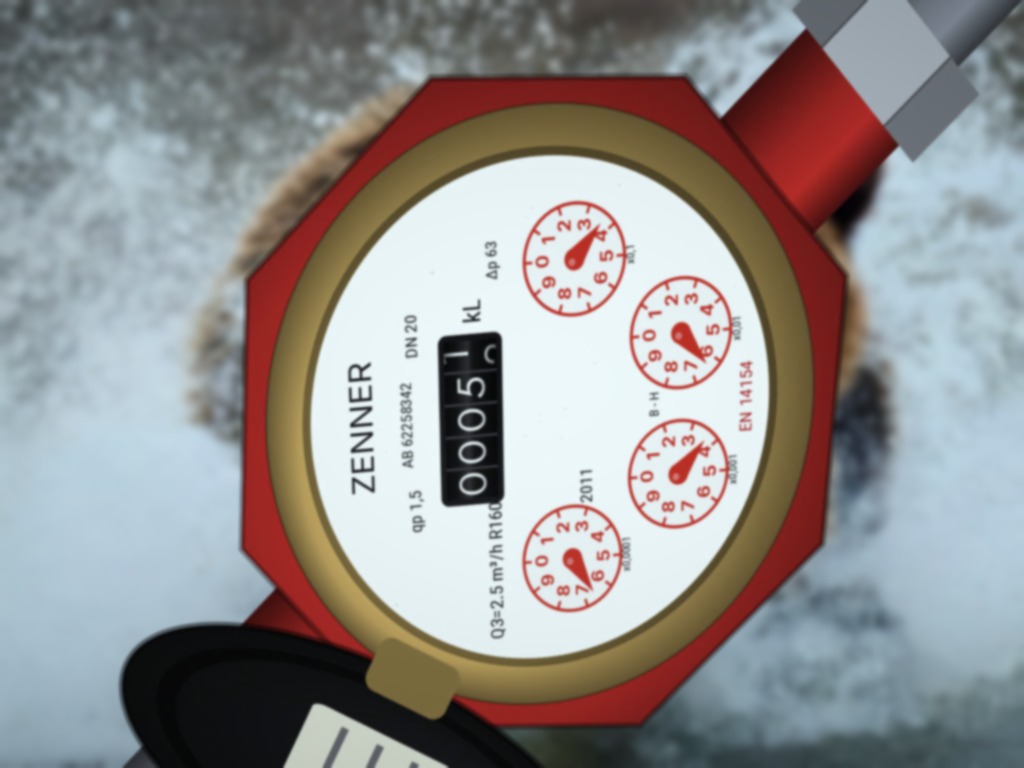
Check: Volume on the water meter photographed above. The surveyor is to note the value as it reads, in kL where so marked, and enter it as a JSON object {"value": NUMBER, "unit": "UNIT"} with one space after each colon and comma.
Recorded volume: {"value": 51.3636, "unit": "kL"}
